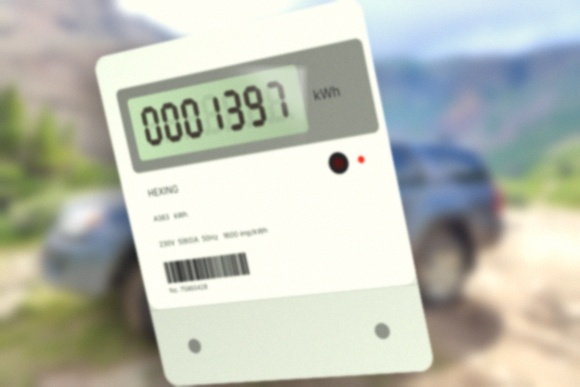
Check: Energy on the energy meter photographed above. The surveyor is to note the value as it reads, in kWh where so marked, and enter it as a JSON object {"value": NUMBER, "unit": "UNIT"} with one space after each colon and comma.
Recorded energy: {"value": 1397, "unit": "kWh"}
